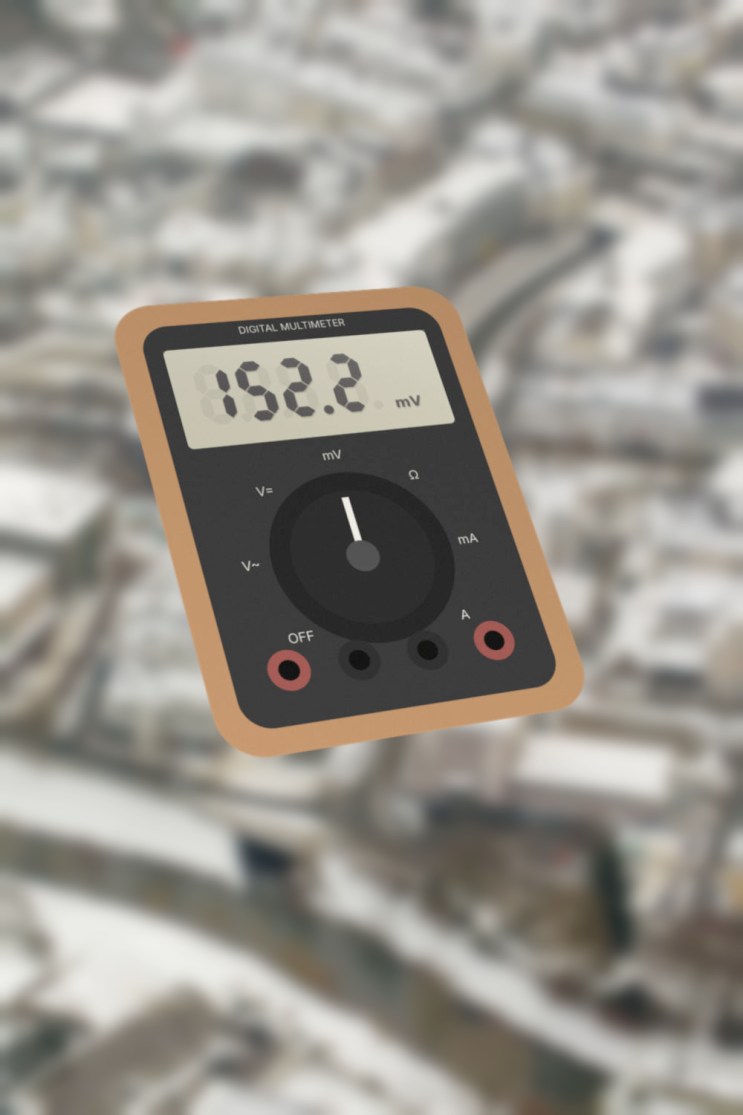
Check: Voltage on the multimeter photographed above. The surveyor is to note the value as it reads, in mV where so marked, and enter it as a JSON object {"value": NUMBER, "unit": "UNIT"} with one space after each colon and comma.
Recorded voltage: {"value": 152.2, "unit": "mV"}
